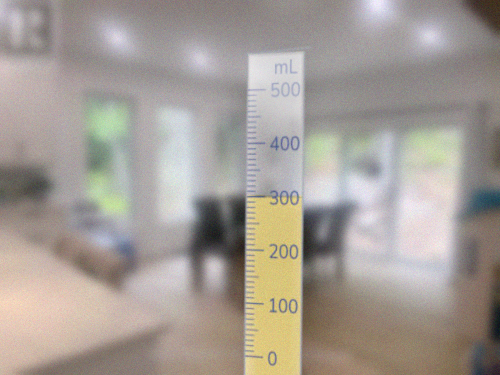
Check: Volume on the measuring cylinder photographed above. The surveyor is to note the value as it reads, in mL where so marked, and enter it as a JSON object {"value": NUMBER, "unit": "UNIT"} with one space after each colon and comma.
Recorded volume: {"value": 300, "unit": "mL"}
